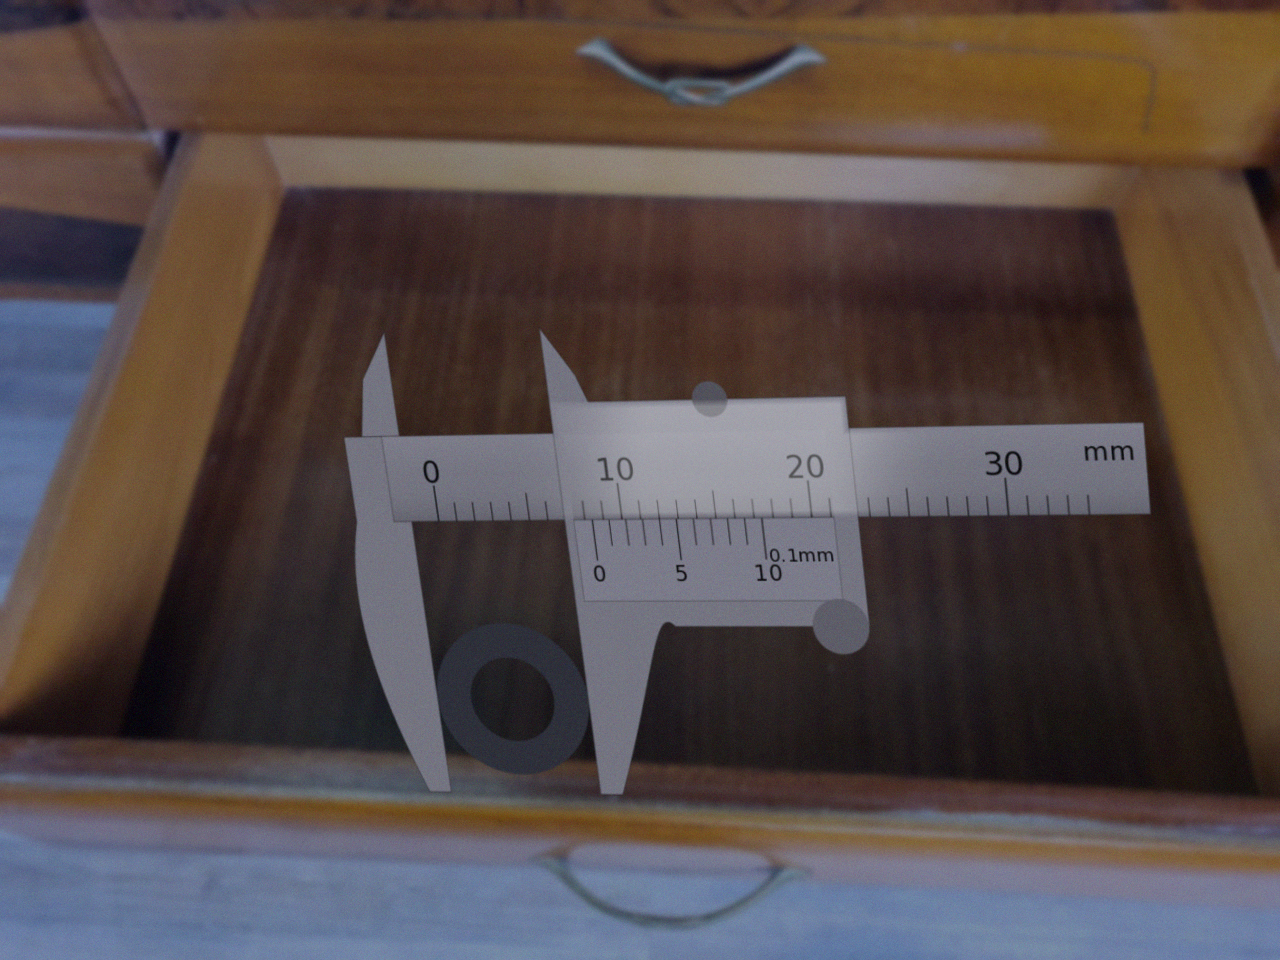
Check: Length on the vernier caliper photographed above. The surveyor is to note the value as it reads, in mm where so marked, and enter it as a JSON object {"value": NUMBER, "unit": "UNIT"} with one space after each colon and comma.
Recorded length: {"value": 8.4, "unit": "mm"}
